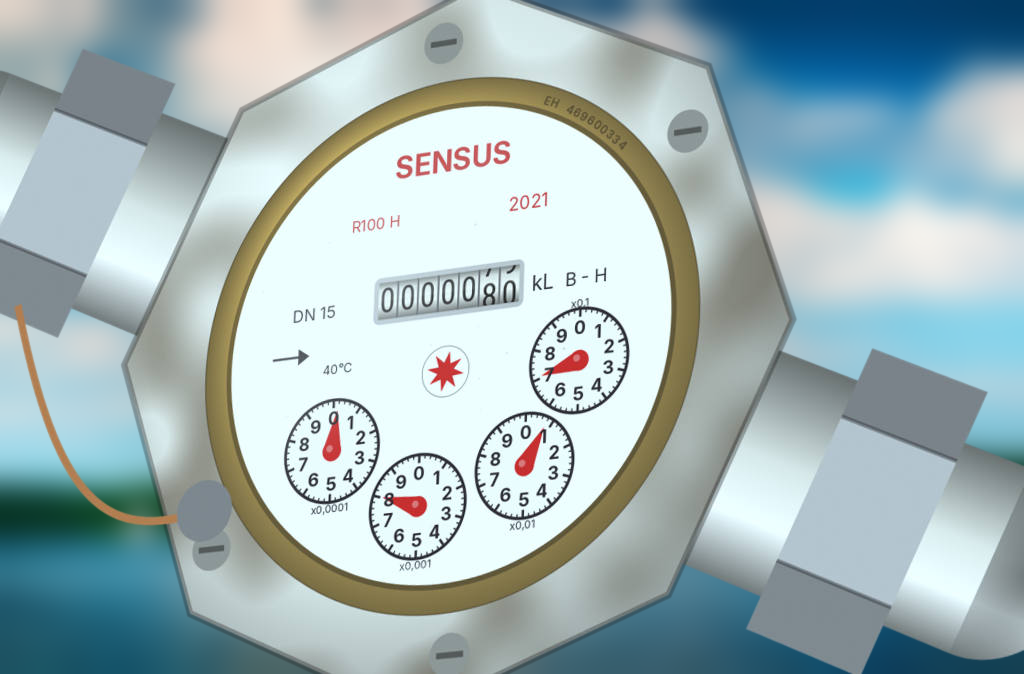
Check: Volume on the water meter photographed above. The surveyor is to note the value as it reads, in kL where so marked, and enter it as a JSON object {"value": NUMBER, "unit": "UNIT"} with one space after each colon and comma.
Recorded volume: {"value": 79.7080, "unit": "kL"}
